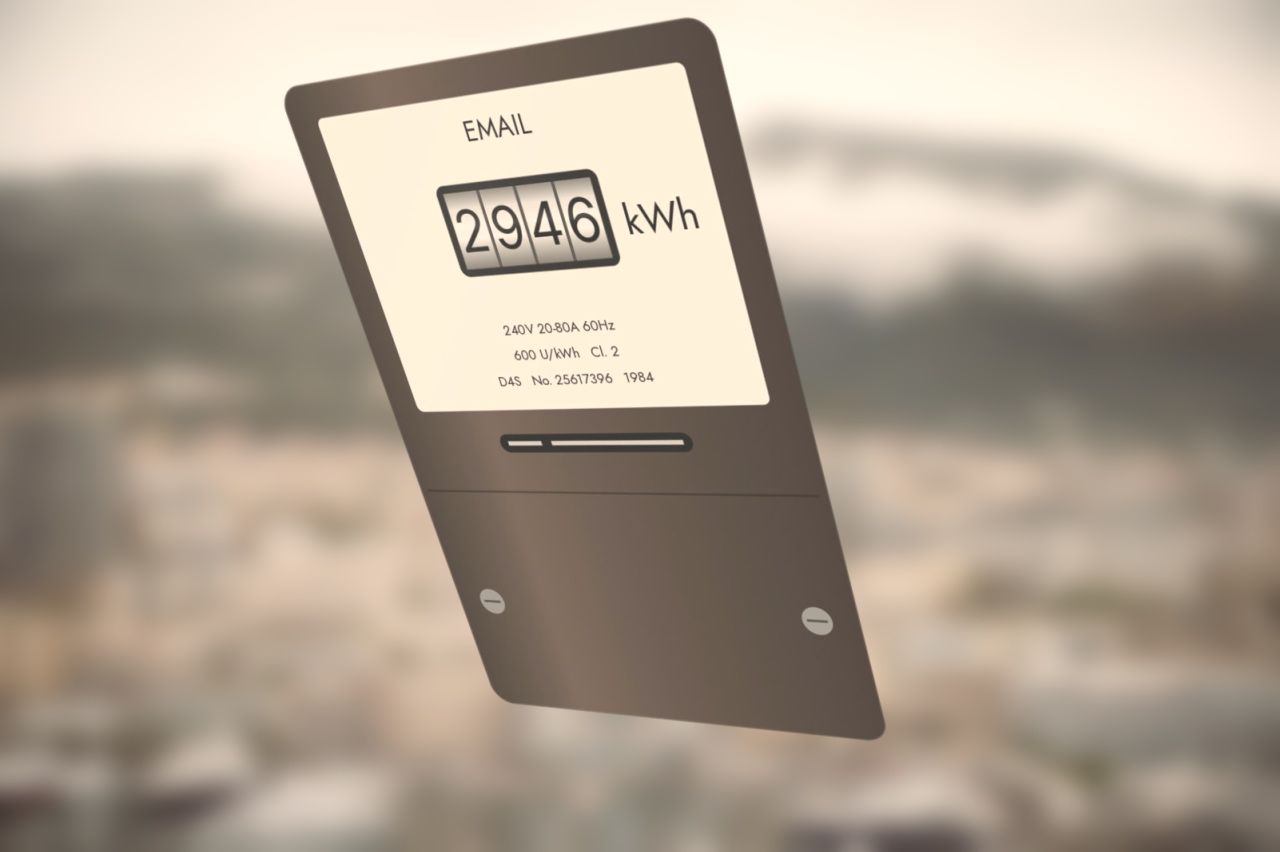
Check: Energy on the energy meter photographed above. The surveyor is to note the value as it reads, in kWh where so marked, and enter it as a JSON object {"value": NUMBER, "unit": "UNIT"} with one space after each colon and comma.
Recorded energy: {"value": 2946, "unit": "kWh"}
